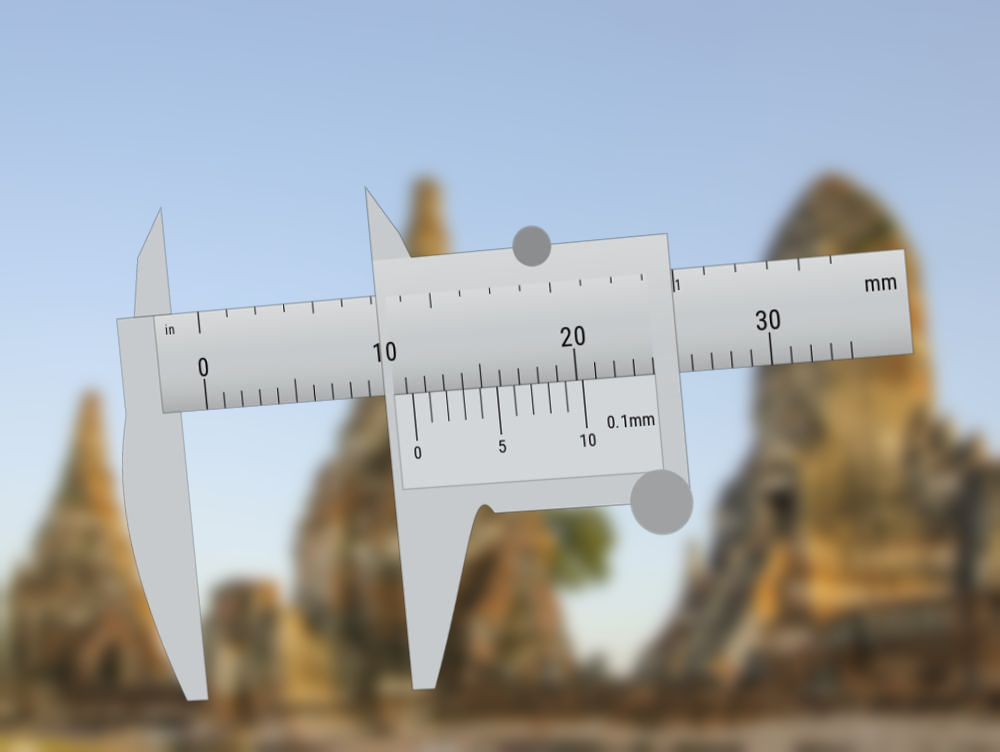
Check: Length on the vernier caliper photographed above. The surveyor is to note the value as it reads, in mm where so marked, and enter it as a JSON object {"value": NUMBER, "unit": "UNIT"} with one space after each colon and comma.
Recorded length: {"value": 11.3, "unit": "mm"}
